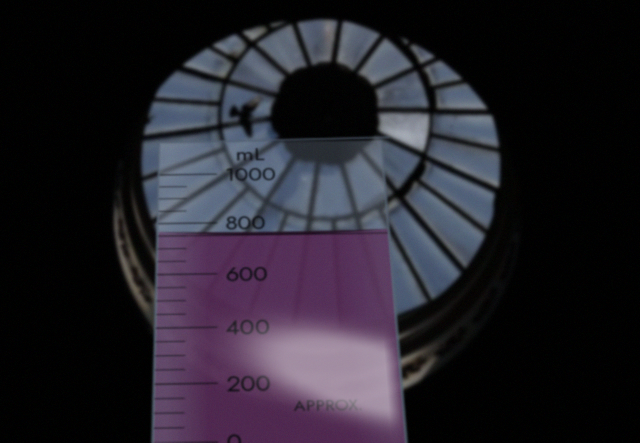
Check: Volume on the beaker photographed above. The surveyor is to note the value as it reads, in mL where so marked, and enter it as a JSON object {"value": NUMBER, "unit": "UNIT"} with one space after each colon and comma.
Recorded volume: {"value": 750, "unit": "mL"}
